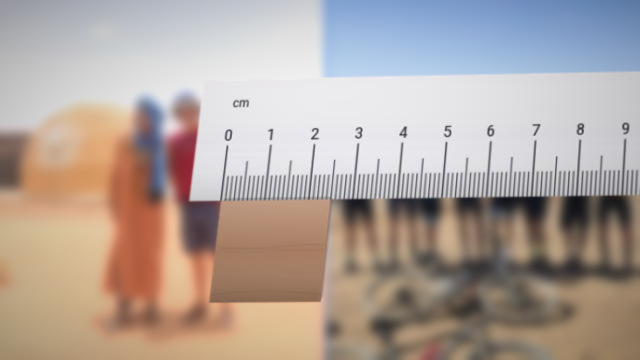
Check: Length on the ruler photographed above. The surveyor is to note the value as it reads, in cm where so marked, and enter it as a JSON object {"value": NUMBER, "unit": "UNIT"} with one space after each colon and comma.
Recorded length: {"value": 2.5, "unit": "cm"}
